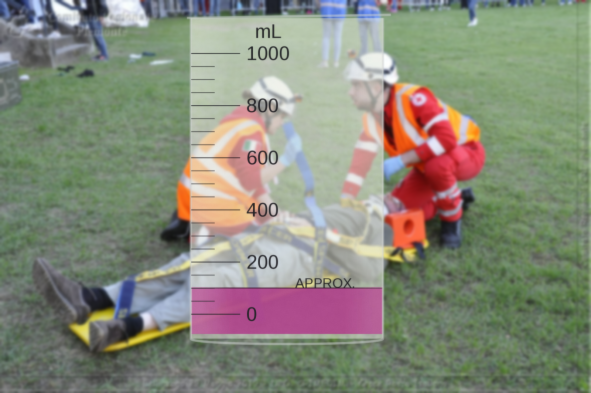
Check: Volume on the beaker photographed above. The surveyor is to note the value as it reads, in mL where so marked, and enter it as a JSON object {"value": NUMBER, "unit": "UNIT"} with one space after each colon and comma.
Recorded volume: {"value": 100, "unit": "mL"}
